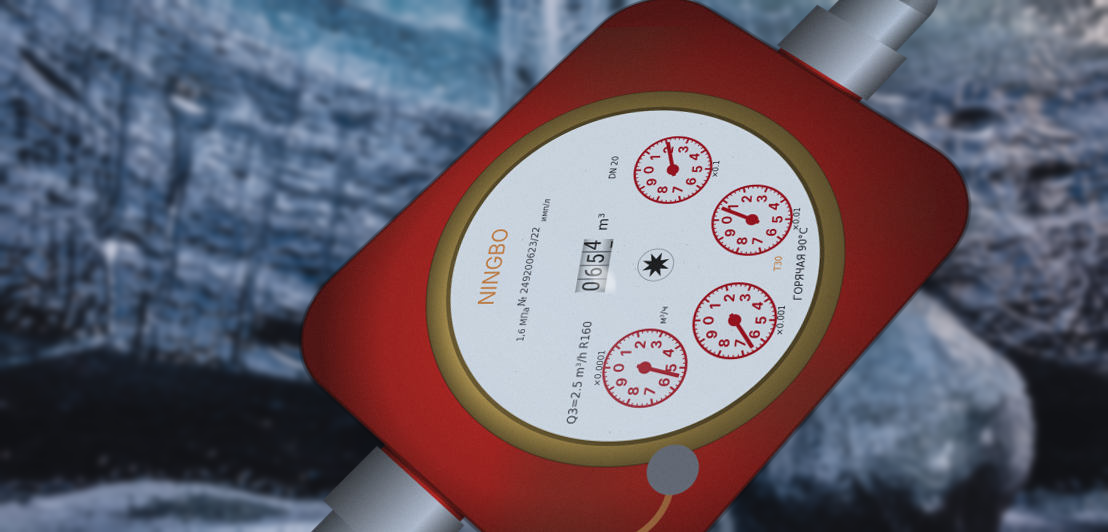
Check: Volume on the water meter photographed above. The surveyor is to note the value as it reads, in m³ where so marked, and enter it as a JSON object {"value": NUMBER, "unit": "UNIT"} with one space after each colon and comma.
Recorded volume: {"value": 654.2065, "unit": "m³"}
